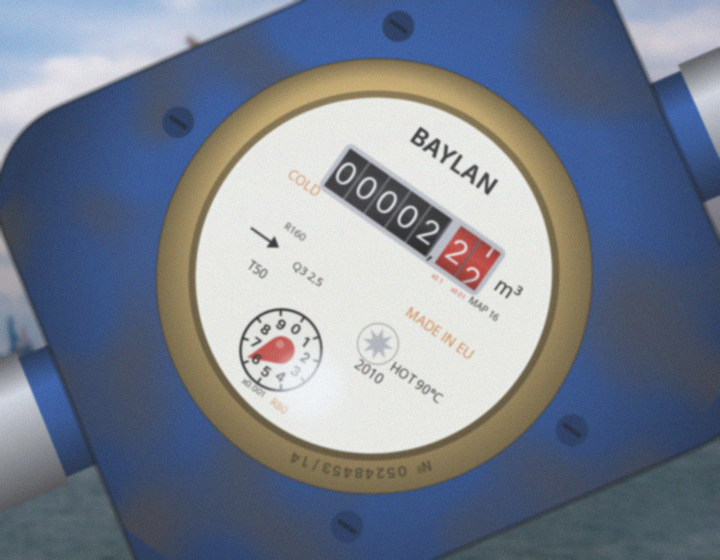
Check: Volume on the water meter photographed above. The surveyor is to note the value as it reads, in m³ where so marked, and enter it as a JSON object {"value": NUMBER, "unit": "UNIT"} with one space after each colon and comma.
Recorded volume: {"value": 2.216, "unit": "m³"}
